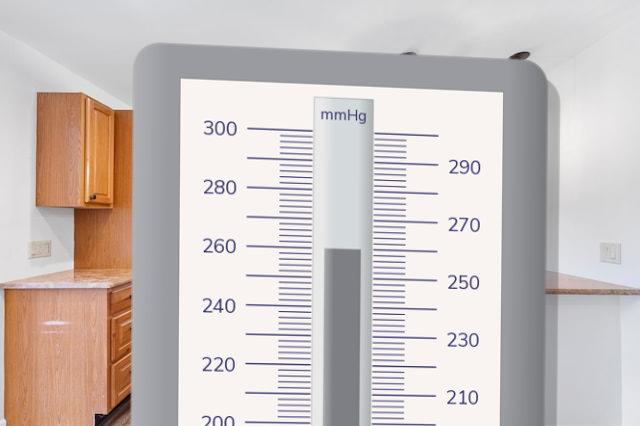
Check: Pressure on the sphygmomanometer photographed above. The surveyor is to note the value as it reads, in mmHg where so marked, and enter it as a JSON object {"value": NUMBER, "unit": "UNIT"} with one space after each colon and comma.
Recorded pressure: {"value": 260, "unit": "mmHg"}
